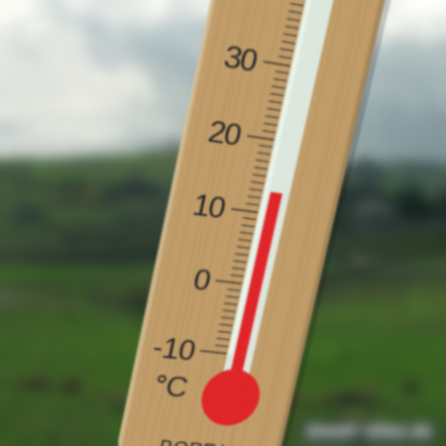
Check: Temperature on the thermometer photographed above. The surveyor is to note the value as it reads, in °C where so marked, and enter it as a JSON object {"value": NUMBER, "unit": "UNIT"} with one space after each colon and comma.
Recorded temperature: {"value": 13, "unit": "°C"}
